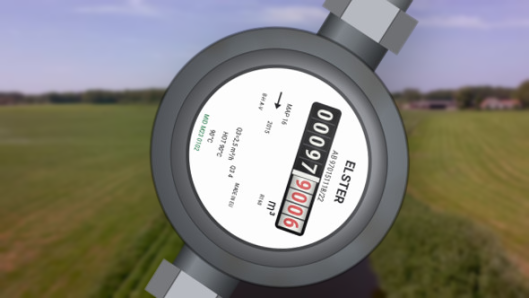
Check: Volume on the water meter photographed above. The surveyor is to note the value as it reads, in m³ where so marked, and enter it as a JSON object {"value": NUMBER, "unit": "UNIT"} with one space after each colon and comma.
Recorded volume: {"value": 97.9006, "unit": "m³"}
